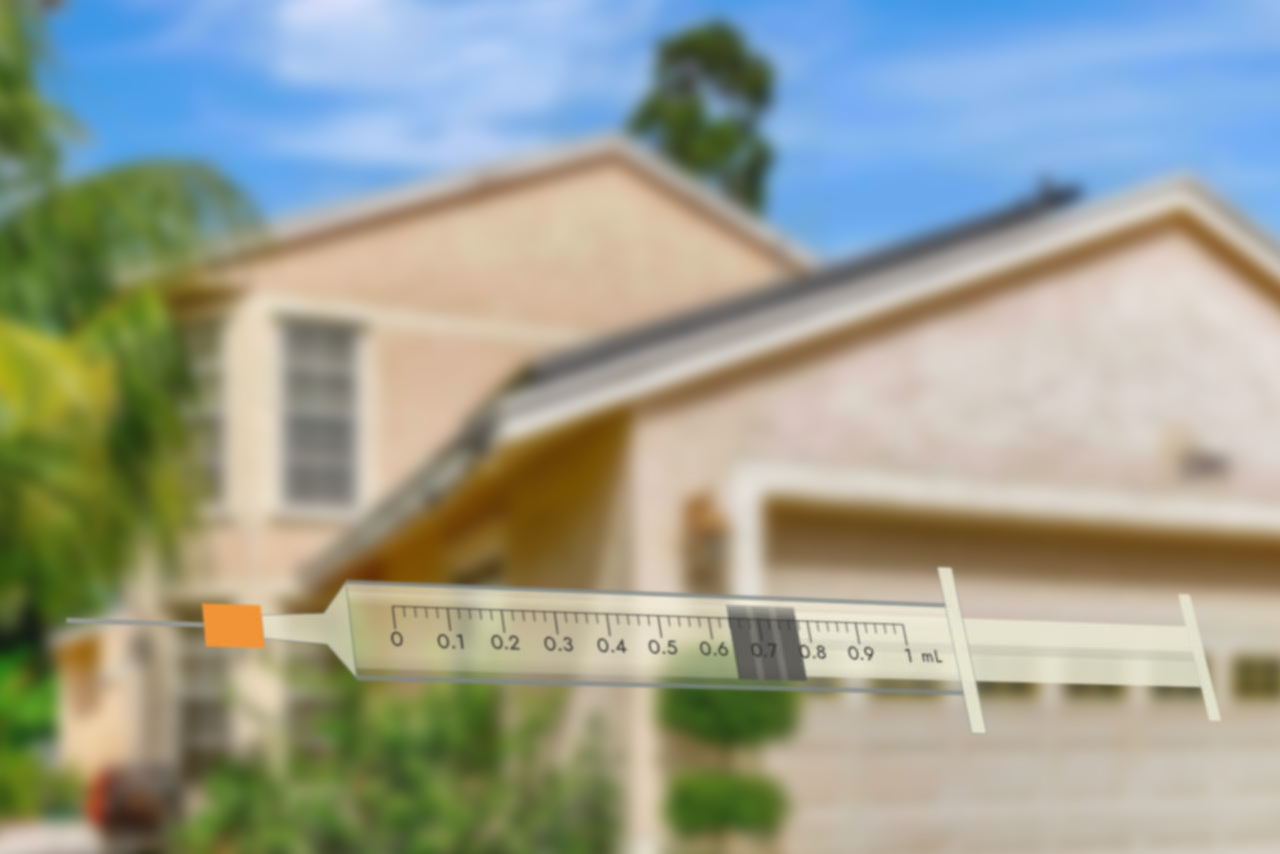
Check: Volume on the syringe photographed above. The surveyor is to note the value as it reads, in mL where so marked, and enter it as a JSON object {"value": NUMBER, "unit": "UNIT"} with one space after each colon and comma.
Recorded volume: {"value": 0.64, "unit": "mL"}
